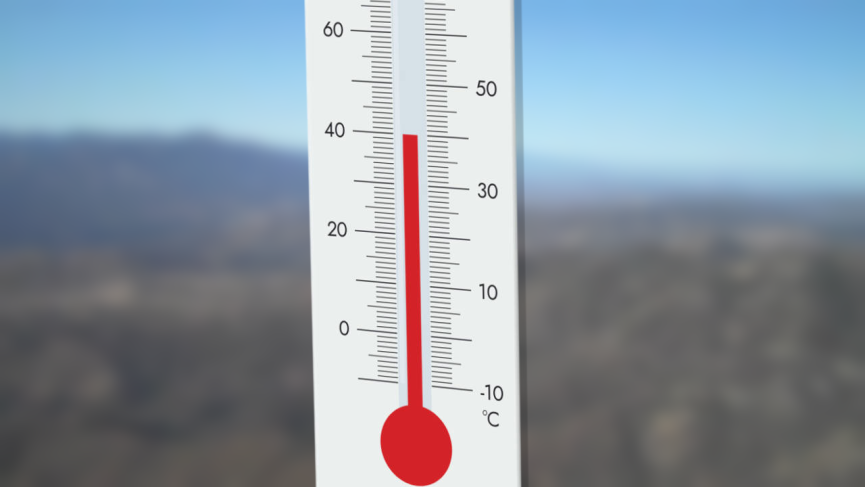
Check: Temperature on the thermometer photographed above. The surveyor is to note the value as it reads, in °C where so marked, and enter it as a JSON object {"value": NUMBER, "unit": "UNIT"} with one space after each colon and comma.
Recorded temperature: {"value": 40, "unit": "°C"}
